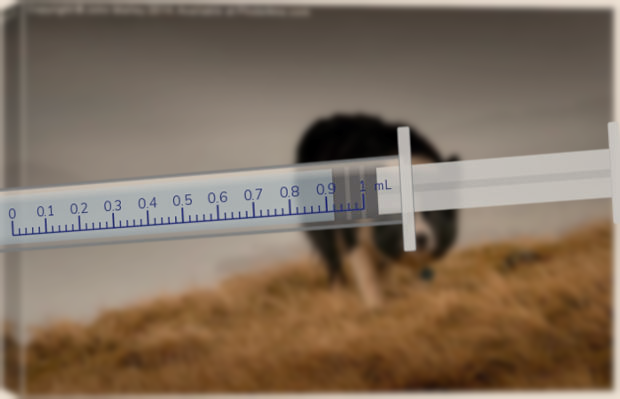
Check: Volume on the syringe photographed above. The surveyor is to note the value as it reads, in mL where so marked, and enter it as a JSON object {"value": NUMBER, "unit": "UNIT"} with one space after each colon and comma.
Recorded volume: {"value": 0.92, "unit": "mL"}
